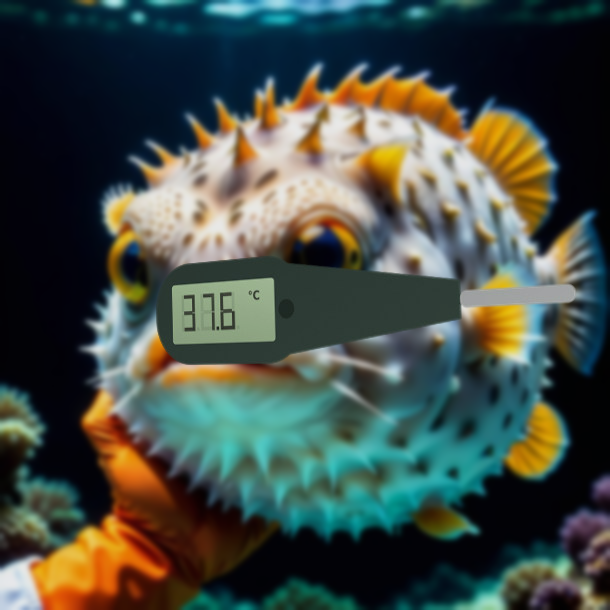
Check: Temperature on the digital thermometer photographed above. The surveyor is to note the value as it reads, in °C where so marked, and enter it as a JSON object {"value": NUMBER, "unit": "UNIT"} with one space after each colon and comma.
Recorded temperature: {"value": 37.6, "unit": "°C"}
